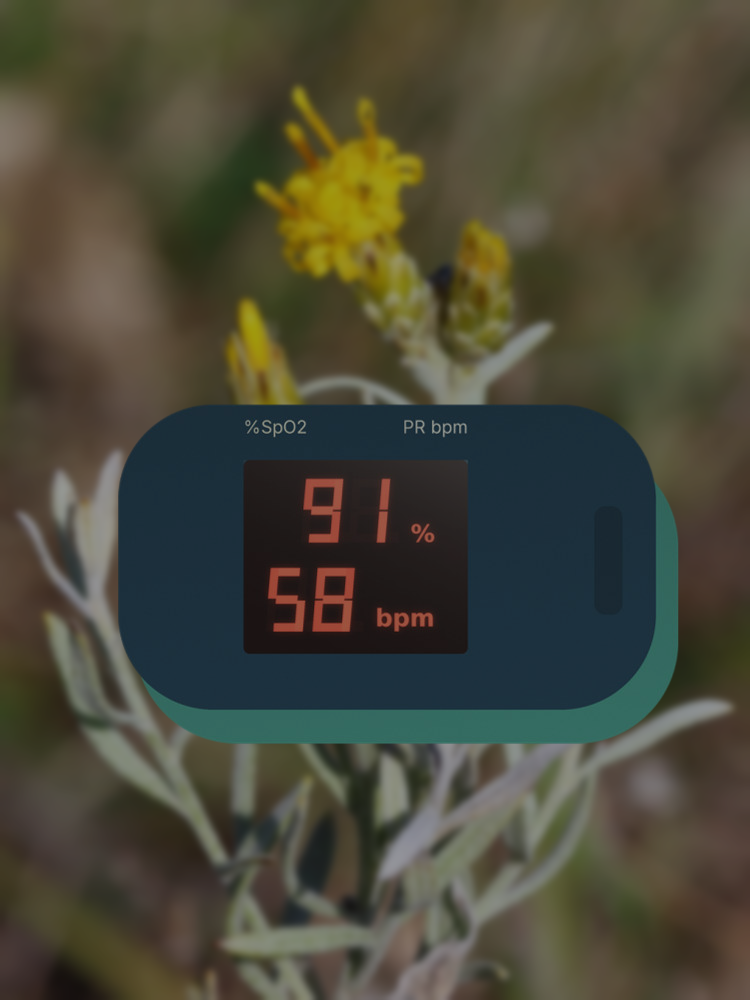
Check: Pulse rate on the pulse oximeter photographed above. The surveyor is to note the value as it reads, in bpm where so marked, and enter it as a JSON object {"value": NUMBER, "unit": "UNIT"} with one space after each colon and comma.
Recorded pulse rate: {"value": 58, "unit": "bpm"}
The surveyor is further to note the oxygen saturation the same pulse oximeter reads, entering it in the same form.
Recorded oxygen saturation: {"value": 91, "unit": "%"}
